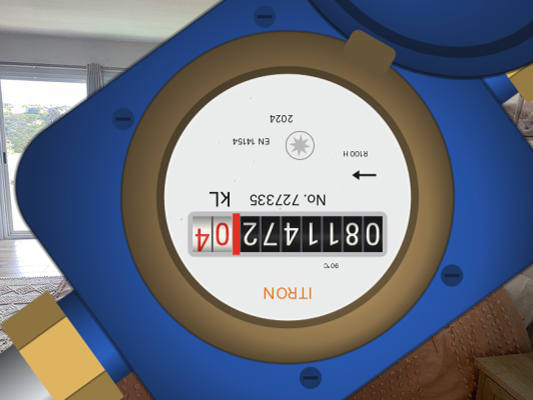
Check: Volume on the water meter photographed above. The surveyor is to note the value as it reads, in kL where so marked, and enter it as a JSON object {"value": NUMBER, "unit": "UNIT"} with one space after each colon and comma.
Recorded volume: {"value": 811472.04, "unit": "kL"}
